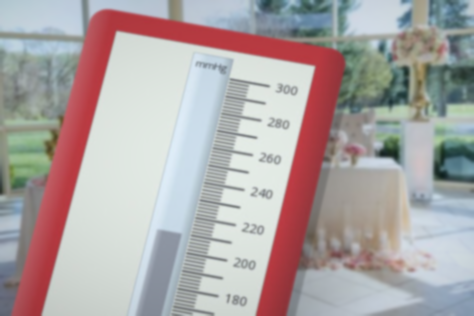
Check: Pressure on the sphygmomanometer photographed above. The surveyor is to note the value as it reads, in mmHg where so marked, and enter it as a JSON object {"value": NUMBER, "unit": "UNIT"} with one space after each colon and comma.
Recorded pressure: {"value": 210, "unit": "mmHg"}
